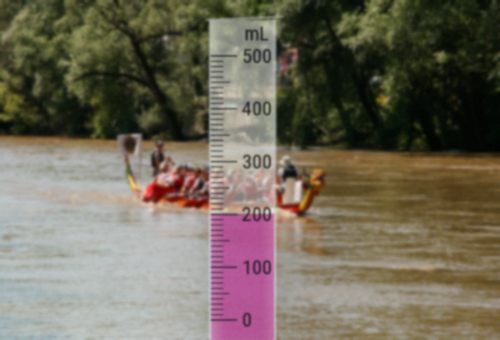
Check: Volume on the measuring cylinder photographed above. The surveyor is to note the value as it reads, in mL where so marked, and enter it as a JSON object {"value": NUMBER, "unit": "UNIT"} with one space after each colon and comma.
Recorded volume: {"value": 200, "unit": "mL"}
